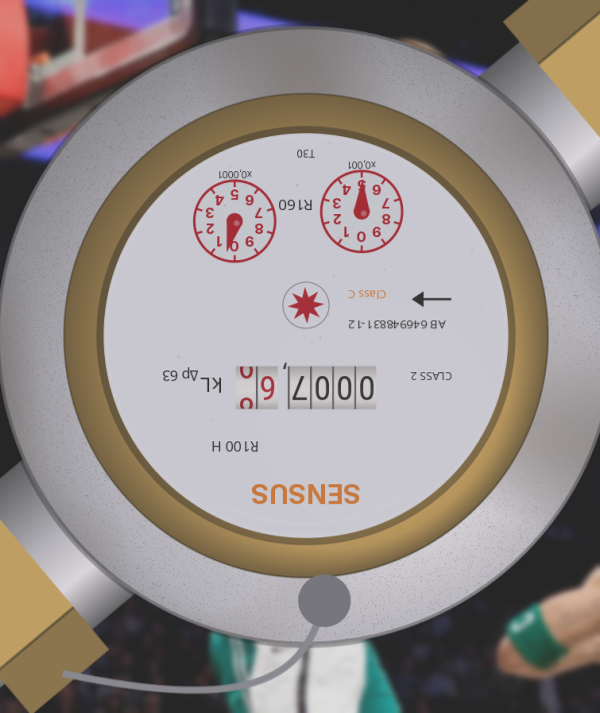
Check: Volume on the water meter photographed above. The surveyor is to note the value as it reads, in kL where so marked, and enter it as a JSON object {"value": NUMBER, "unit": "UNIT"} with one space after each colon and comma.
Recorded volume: {"value": 7.6850, "unit": "kL"}
